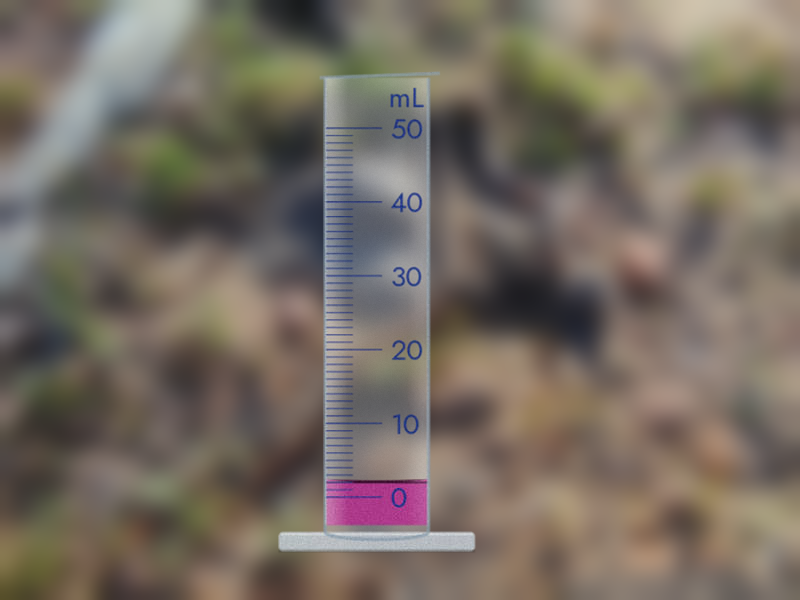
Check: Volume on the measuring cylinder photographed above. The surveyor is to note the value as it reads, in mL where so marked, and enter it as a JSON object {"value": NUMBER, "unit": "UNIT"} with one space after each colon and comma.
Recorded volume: {"value": 2, "unit": "mL"}
